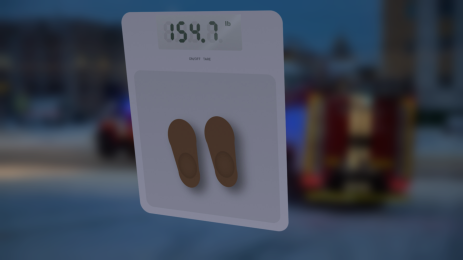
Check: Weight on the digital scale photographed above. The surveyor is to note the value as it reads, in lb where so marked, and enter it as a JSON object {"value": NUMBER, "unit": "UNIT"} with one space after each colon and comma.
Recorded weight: {"value": 154.7, "unit": "lb"}
